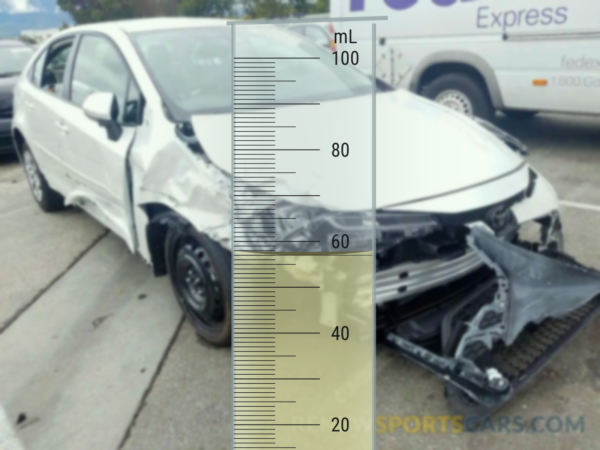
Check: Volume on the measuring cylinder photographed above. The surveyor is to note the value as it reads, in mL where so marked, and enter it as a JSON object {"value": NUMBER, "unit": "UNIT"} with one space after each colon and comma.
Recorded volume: {"value": 57, "unit": "mL"}
